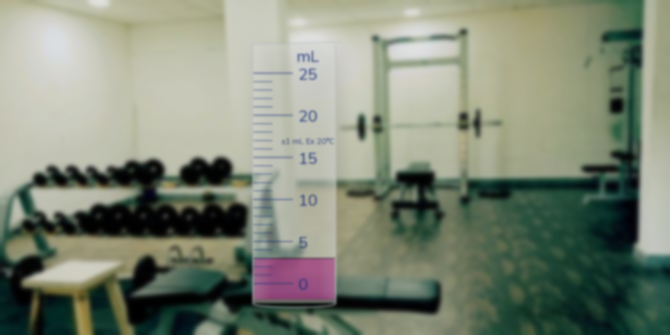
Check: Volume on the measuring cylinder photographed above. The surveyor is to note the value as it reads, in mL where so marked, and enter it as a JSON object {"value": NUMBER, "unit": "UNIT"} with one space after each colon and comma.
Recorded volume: {"value": 3, "unit": "mL"}
